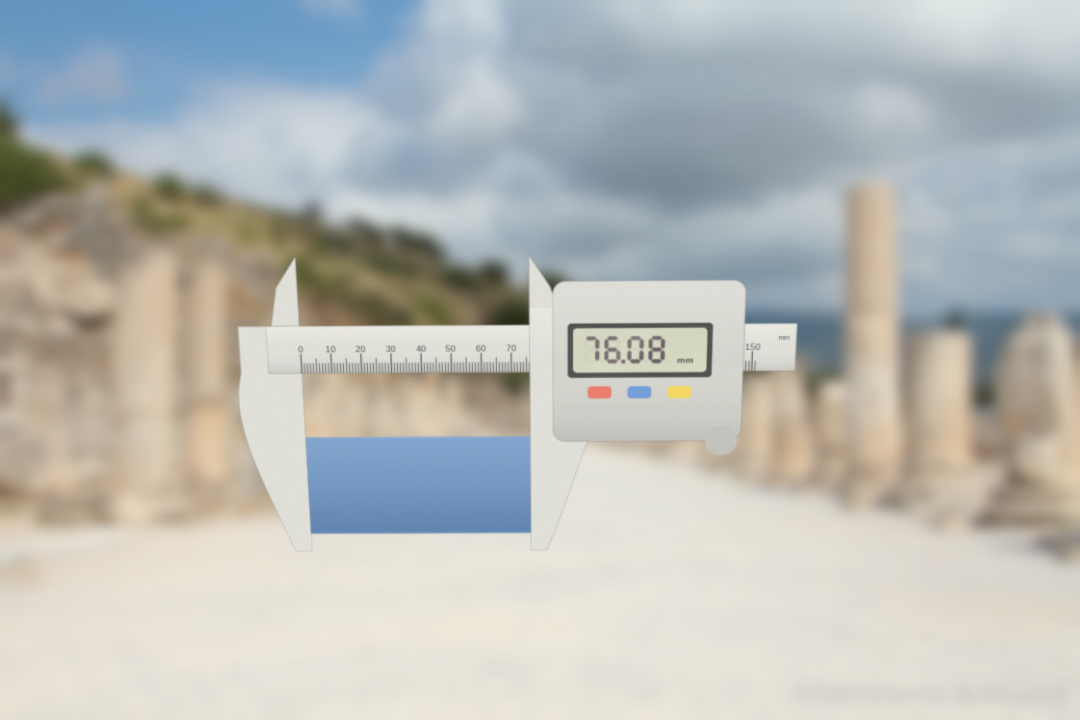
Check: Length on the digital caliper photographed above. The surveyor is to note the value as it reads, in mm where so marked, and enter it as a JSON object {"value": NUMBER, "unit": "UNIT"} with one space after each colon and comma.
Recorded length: {"value": 76.08, "unit": "mm"}
